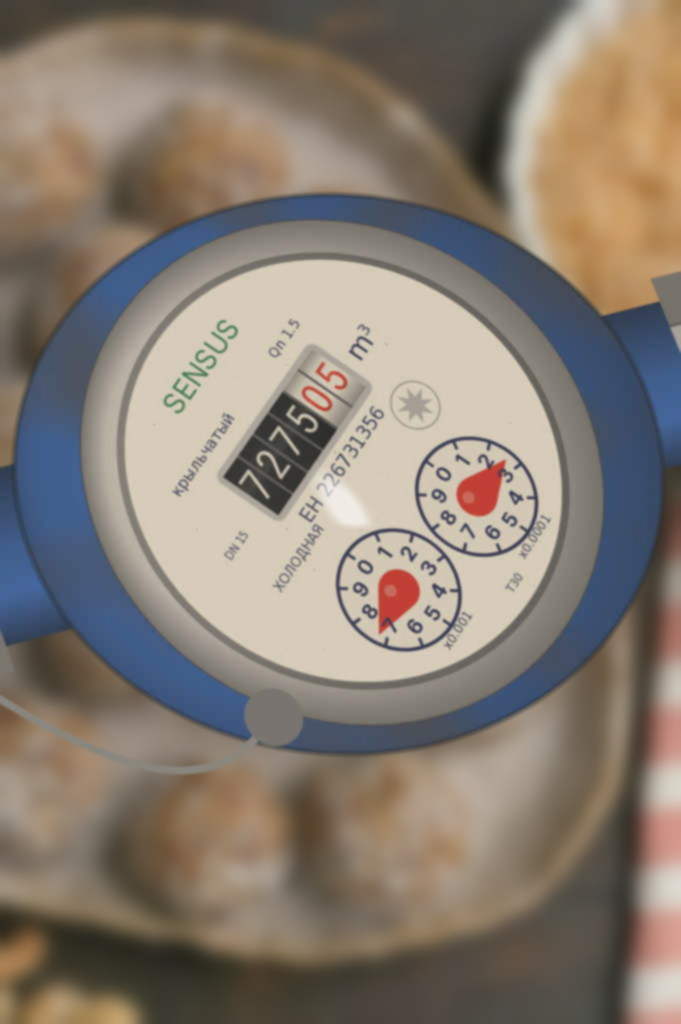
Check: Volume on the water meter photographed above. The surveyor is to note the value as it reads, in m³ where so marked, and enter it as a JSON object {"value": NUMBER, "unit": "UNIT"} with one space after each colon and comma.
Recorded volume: {"value": 7275.0572, "unit": "m³"}
